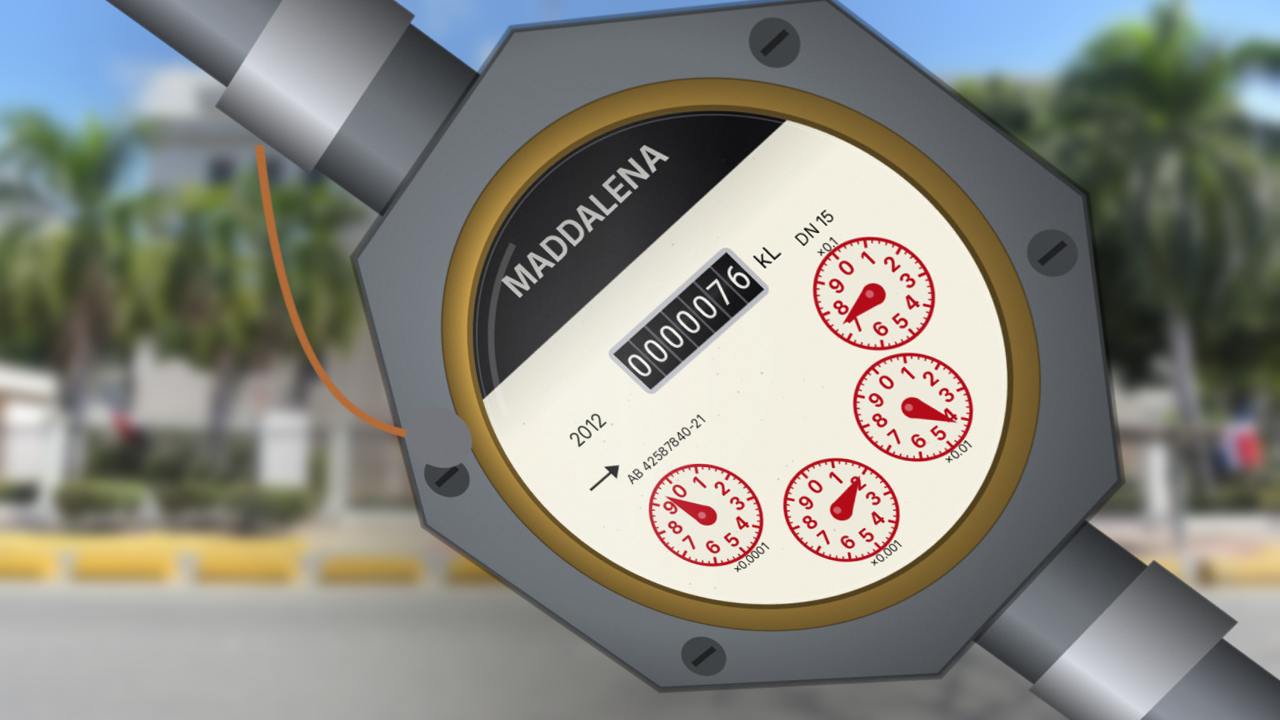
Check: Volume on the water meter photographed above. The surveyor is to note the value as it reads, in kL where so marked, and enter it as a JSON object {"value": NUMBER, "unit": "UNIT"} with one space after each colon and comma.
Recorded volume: {"value": 76.7419, "unit": "kL"}
